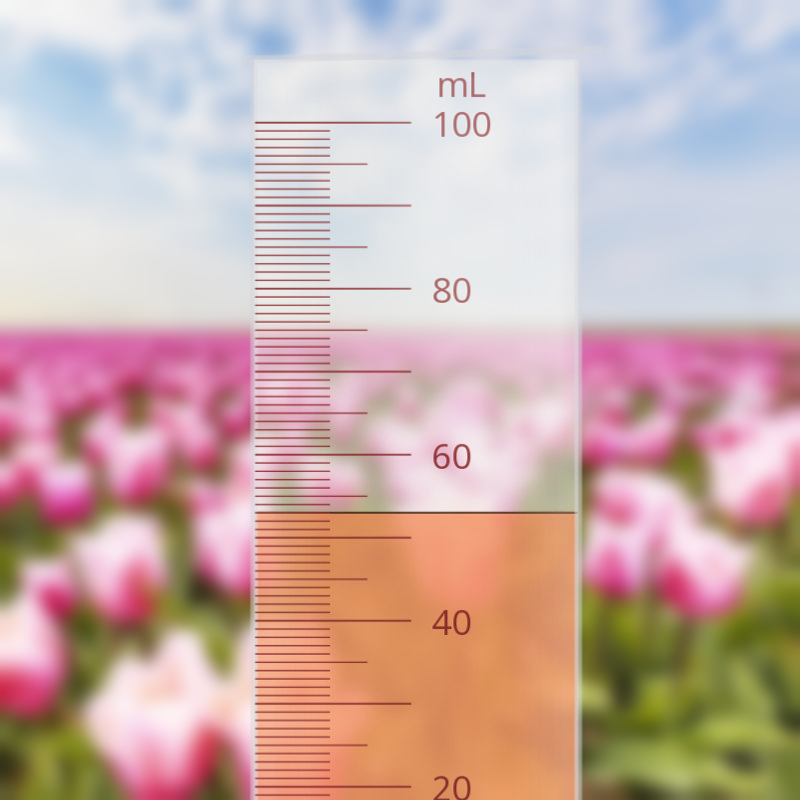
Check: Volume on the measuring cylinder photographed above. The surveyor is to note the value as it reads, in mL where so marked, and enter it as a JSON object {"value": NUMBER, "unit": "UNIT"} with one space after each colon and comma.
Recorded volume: {"value": 53, "unit": "mL"}
